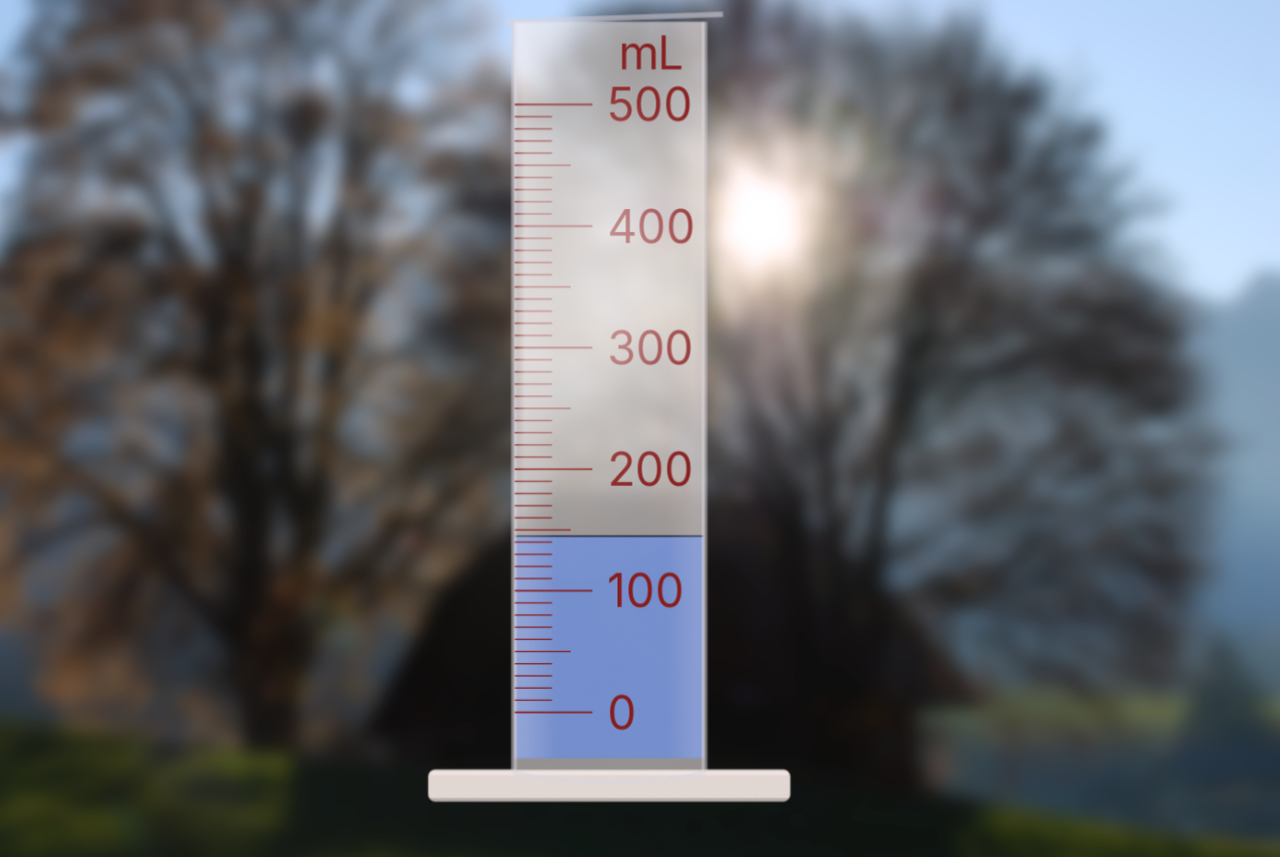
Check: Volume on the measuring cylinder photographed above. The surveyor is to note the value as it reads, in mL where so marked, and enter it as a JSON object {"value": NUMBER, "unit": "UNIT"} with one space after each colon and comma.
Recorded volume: {"value": 145, "unit": "mL"}
